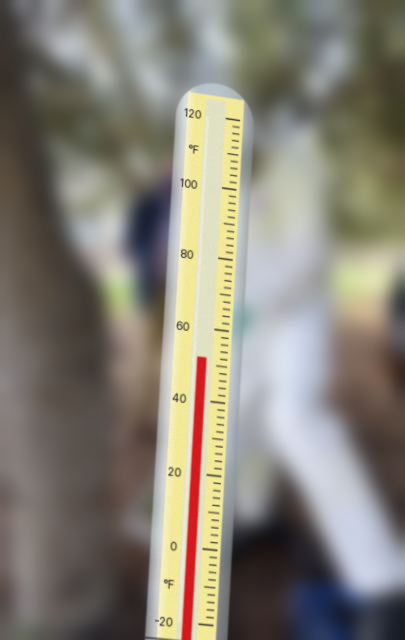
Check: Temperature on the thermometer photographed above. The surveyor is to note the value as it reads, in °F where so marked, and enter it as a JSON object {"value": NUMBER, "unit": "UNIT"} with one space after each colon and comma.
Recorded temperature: {"value": 52, "unit": "°F"}
